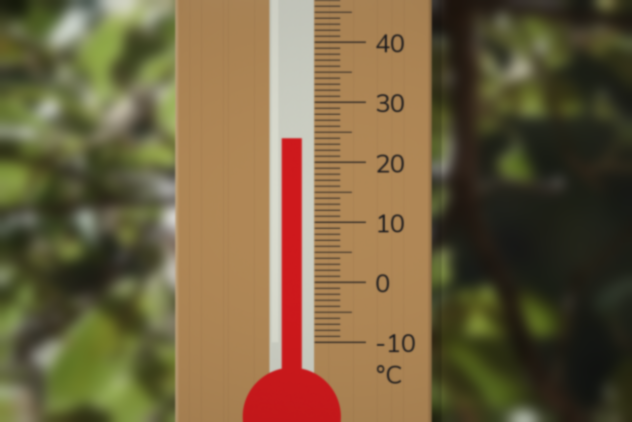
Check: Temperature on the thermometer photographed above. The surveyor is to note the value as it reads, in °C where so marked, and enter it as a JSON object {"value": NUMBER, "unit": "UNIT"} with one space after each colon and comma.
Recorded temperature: {"value": 24, "unit": "°C"}
